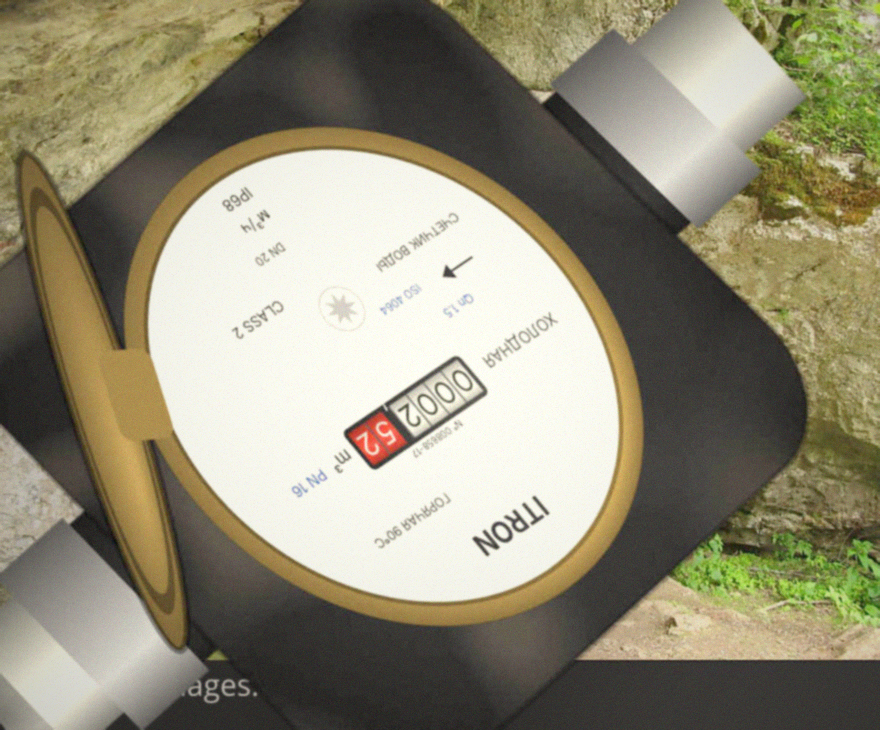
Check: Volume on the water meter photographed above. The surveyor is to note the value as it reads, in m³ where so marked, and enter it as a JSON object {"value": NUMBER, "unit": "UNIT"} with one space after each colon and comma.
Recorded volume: {"value": 2.52, "unit": "m³"}
